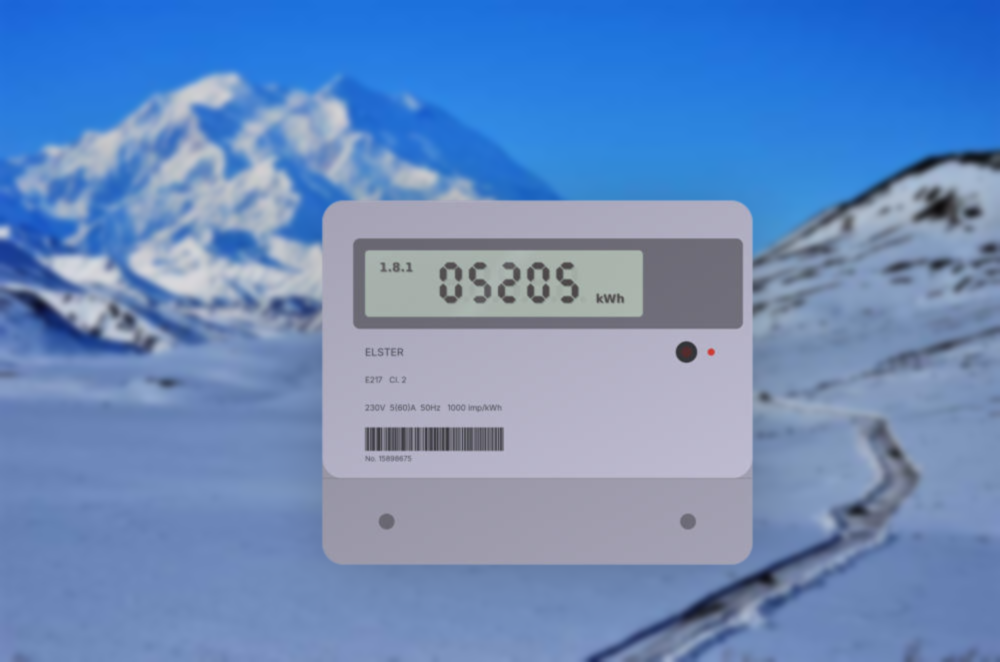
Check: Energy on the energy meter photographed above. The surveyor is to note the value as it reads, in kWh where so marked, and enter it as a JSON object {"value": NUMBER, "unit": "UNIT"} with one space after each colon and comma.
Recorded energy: {"value": 5205, "unit": "kWh"}
